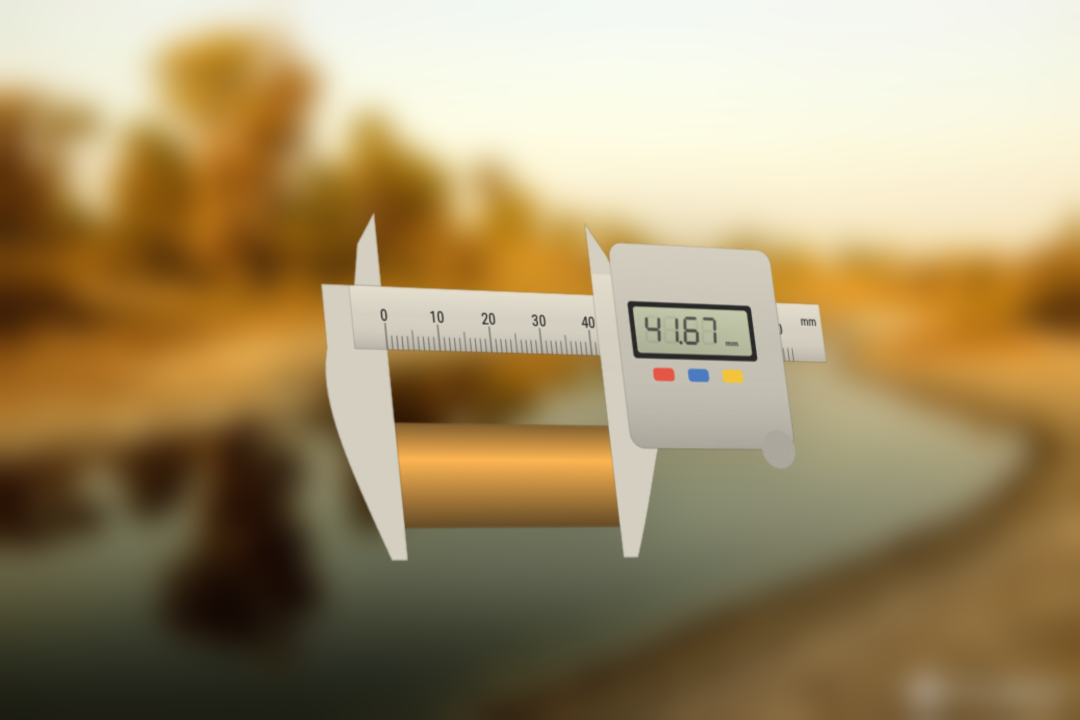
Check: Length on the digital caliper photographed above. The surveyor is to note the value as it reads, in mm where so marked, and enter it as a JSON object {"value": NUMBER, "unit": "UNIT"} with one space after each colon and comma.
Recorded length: {"value": 41.67, "unit": "mm"}
